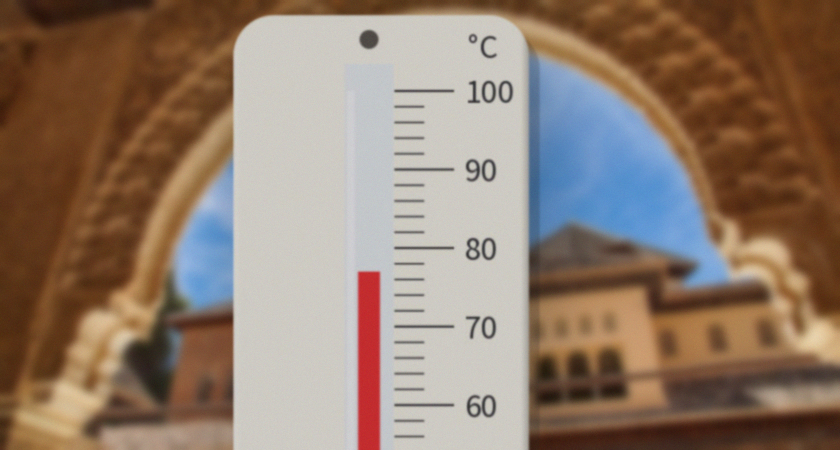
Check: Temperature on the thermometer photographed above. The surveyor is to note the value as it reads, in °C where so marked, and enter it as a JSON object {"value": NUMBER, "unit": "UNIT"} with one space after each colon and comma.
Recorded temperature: {"value": 77, "unit": "°C"}
